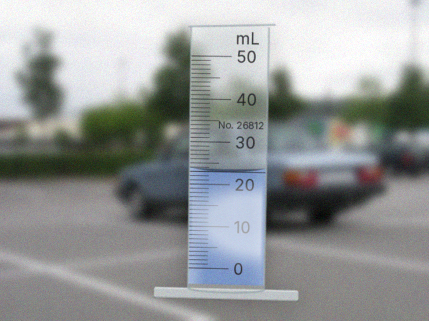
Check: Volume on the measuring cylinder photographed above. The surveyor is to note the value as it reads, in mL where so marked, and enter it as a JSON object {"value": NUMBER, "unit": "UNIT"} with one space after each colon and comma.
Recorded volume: {"value": 23, "unit": "mL"}
